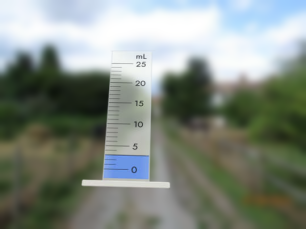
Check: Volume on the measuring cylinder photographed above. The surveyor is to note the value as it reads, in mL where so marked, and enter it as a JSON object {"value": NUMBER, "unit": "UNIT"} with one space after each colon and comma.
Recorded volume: {"value": 3, "unit": "mL"}
